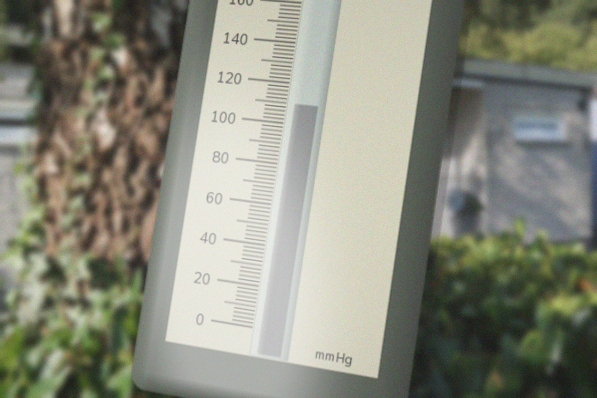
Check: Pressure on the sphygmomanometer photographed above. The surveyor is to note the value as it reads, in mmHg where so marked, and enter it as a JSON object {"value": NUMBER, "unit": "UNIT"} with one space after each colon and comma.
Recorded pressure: {"value": 110, "unit": "mmHg"}
